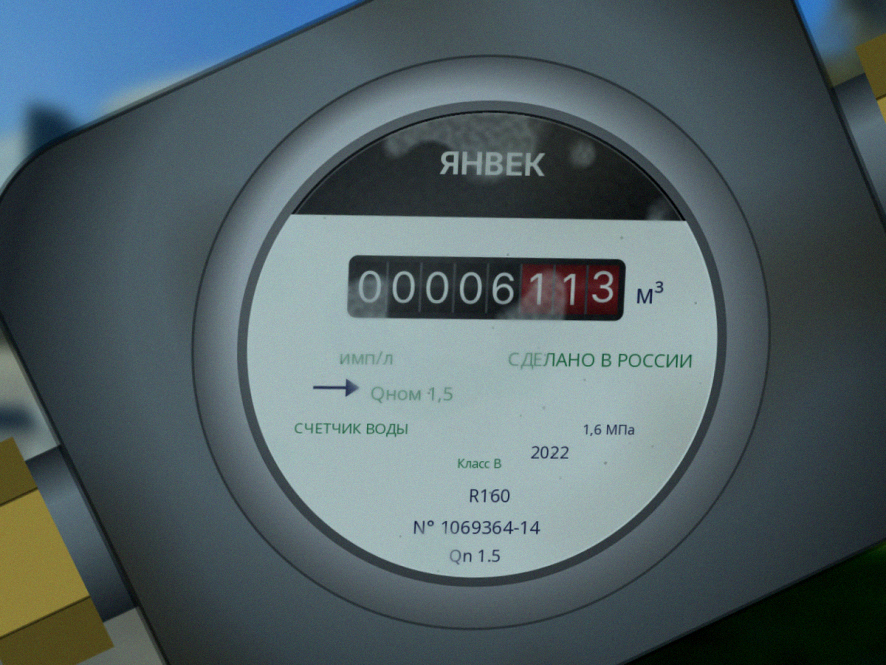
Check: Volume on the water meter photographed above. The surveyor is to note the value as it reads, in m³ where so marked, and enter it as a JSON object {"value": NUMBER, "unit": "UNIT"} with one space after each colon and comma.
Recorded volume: {"value": 6.113, "unit": "m³"}
